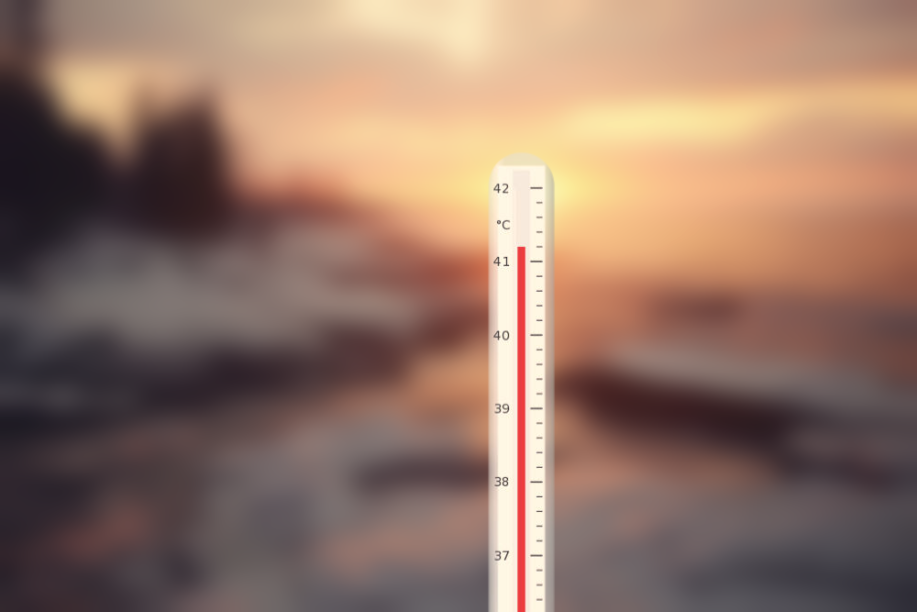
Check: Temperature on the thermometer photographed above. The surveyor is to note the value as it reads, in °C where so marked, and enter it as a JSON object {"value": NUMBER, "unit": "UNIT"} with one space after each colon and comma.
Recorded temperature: {"value": 41.2, "unit": "°C"}
